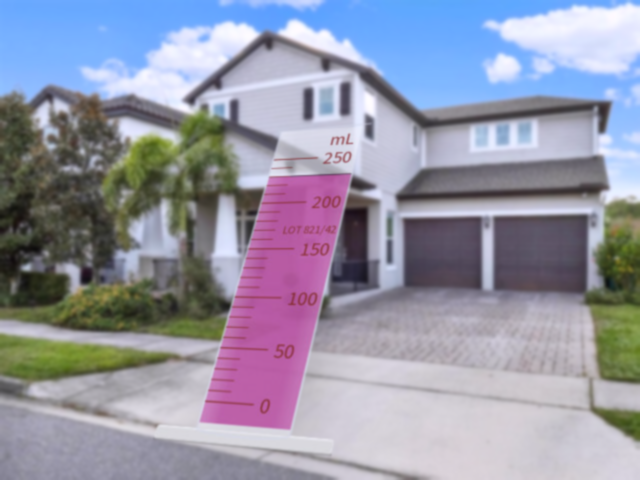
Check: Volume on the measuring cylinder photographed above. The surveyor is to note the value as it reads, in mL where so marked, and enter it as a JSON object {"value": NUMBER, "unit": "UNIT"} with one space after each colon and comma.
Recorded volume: {"value": 230, "unit": "mL"}
